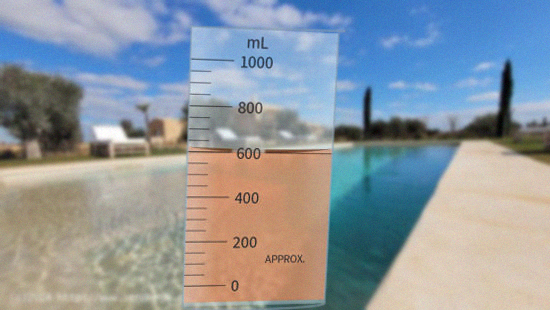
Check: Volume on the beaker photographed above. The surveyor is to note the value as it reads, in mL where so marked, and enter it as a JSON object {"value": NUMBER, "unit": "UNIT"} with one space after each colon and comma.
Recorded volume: {"value": 600, "unit": "mL"}
